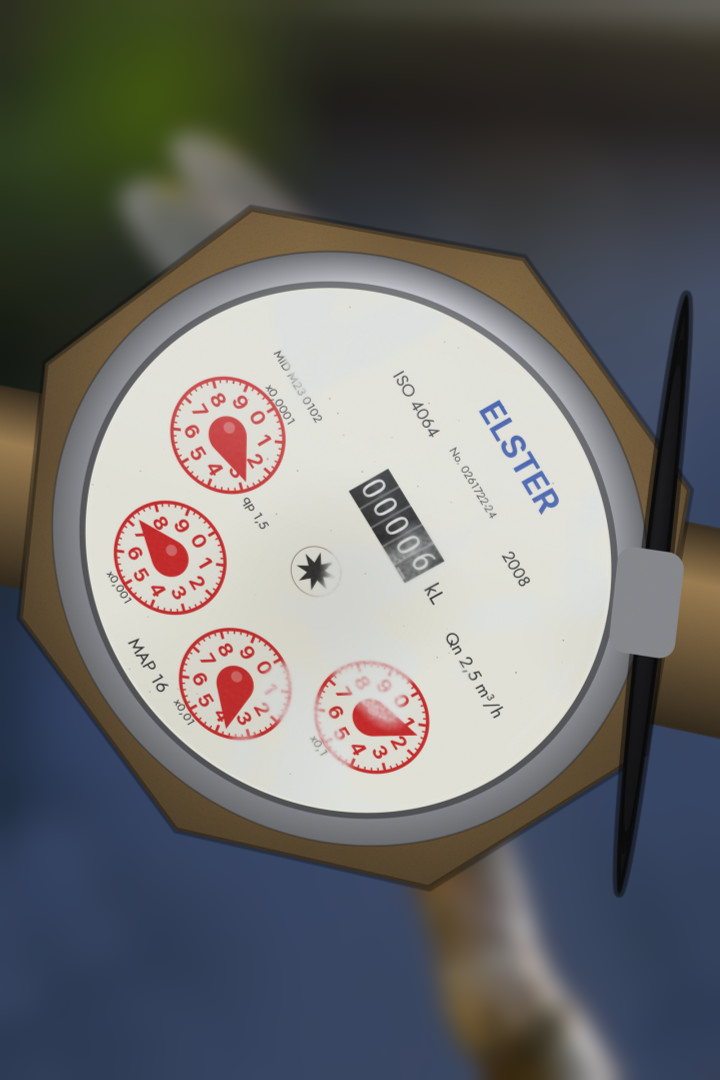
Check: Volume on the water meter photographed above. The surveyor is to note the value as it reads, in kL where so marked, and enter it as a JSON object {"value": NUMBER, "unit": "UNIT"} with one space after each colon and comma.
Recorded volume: {"value": 6.1372, "unit": "kL"}
